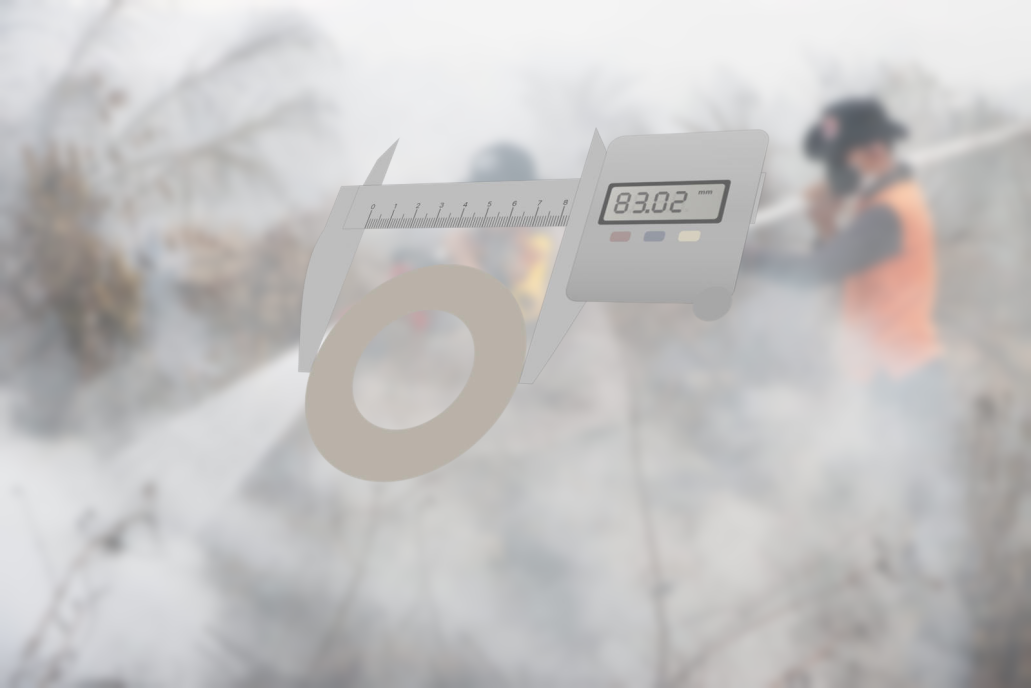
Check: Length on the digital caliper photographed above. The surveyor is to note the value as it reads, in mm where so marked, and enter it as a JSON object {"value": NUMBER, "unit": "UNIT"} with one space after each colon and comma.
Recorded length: {"value": 83.02, "unit": "mm"}
